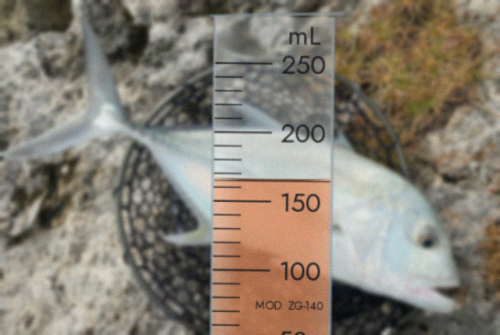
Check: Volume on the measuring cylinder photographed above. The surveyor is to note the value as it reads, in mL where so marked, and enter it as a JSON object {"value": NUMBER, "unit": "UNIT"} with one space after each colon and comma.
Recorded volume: {"value": 165, "unit": "mL"}
